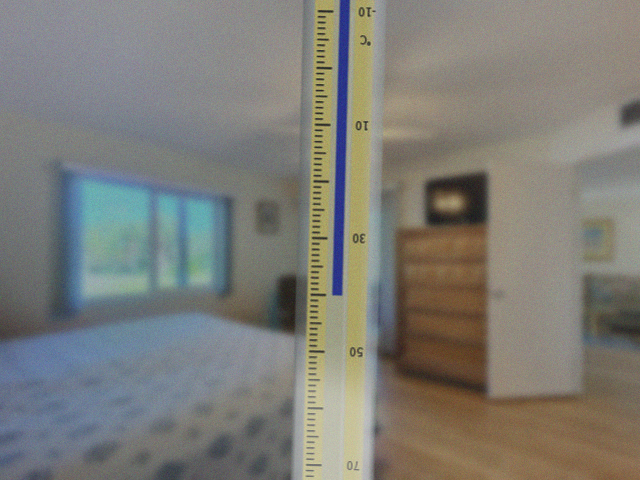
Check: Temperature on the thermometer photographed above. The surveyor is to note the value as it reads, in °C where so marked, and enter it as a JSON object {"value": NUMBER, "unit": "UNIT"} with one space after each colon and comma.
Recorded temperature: {"value": 40, "unit": "°C"}
